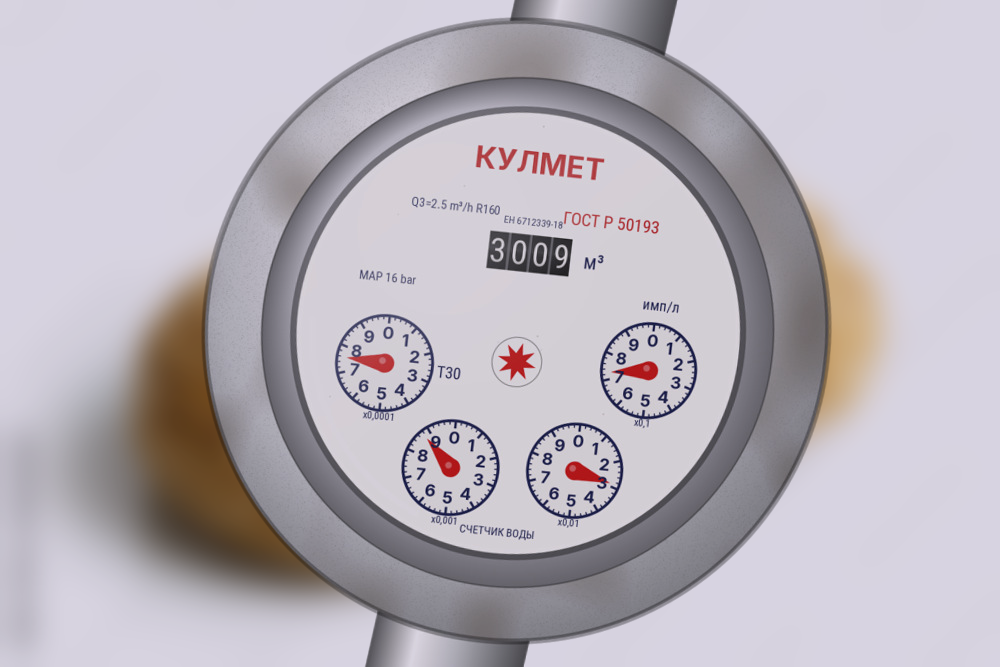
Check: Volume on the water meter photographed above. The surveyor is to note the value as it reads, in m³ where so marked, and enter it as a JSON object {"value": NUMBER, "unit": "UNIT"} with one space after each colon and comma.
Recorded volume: {"value": 3009.7287, "unit": "m³"}
